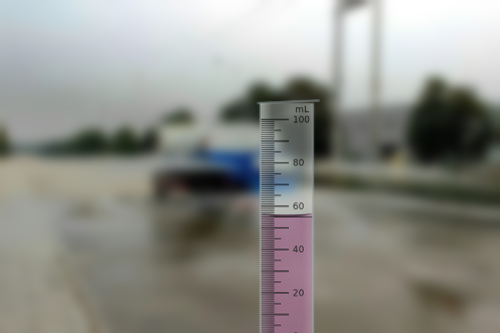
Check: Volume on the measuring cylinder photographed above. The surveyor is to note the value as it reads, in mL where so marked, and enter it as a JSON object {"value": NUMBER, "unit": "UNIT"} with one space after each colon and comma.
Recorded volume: {"value": 55, "unit": "mL"}
